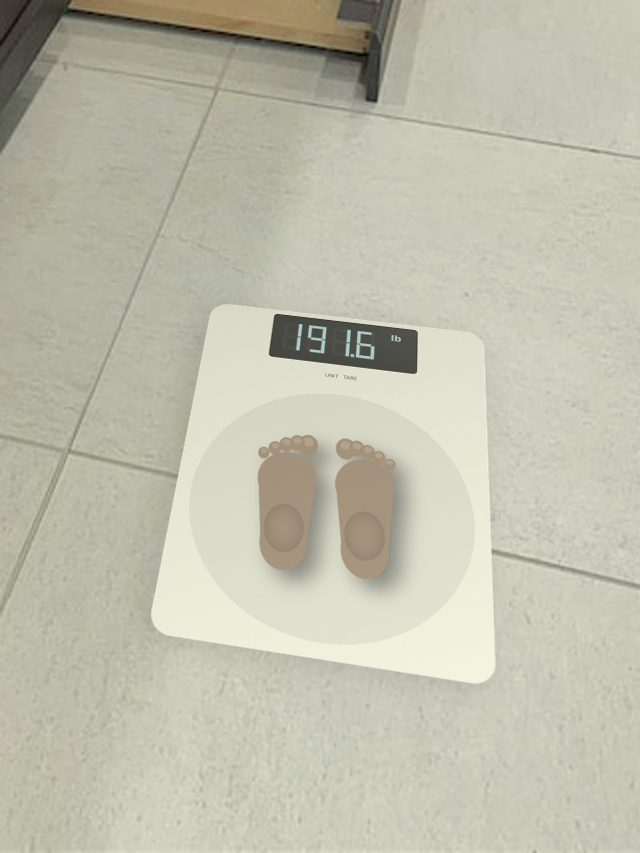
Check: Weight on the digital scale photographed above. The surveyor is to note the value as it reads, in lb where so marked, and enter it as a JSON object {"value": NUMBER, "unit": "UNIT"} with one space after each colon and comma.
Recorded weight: {"value": 191.6, "unit": "lb"}
